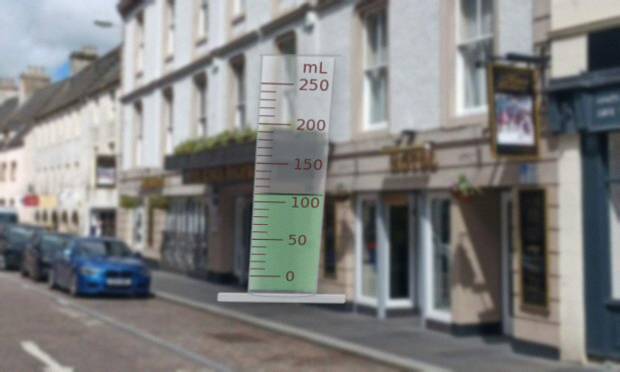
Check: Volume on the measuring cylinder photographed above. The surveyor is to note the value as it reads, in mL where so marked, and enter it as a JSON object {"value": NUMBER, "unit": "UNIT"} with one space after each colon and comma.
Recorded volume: {"value": 110, "unit": "mL"}
